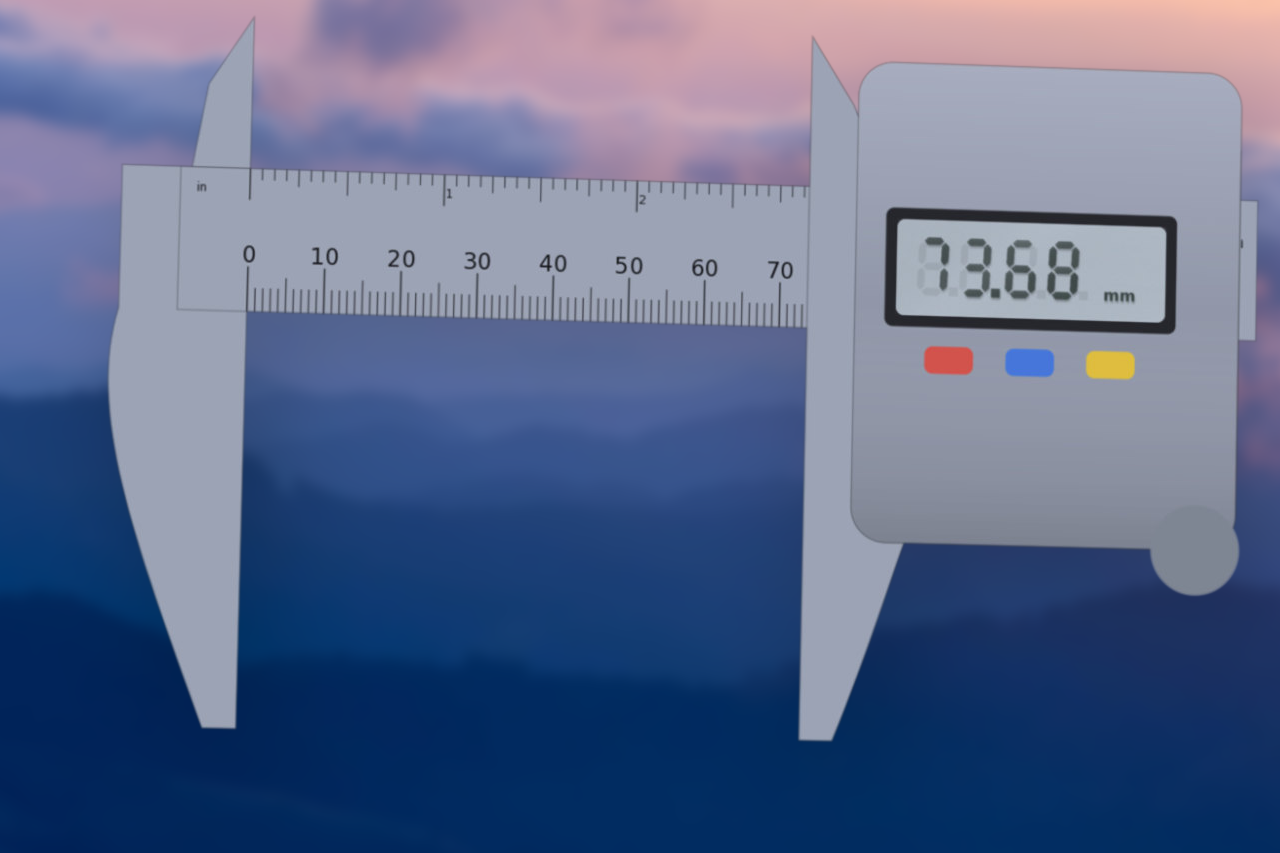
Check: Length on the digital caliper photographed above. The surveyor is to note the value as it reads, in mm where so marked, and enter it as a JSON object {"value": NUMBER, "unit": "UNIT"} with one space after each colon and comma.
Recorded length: {"value": 73.68, "unit": "mm"}
